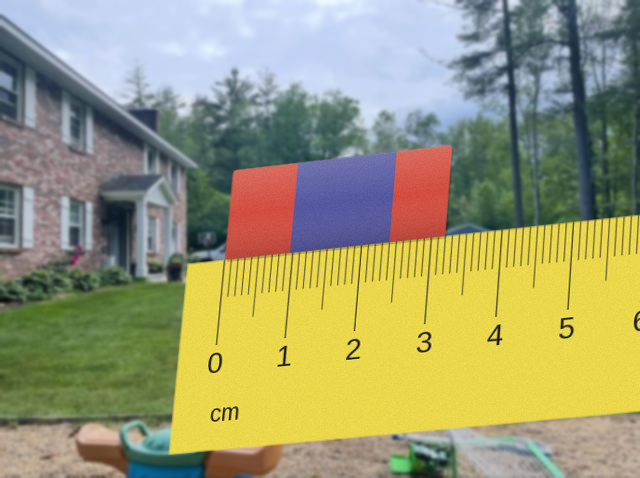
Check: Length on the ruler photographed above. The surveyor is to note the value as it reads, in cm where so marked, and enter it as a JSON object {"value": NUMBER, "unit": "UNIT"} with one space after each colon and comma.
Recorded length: {"value": 3.2, "unit": "cm"}
